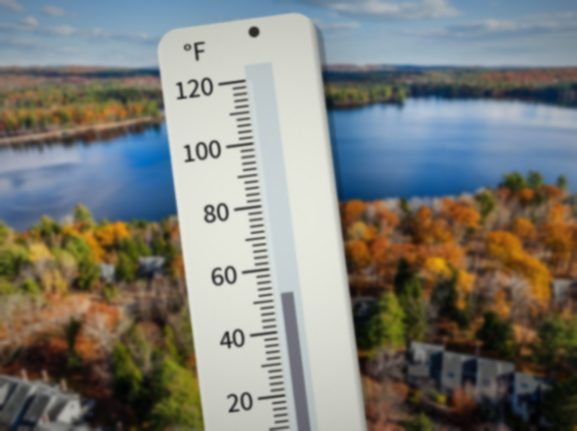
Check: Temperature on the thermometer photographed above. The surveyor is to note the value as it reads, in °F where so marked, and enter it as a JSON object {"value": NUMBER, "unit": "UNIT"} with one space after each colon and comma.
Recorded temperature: {"value": 52, "unit": "°F"}
